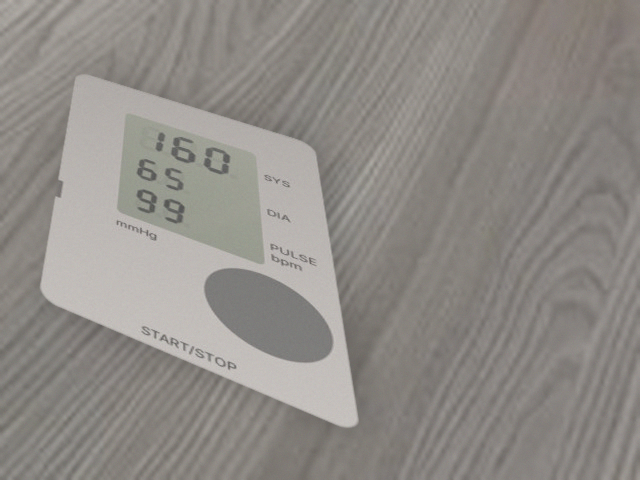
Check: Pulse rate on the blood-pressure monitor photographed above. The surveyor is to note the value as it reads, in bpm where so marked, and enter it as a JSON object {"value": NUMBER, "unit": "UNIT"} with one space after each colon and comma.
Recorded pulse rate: {"value": 99, "unit": "bpm"}
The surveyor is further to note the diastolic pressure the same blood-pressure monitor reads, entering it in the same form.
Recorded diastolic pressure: {"value": 65, "unit": "mmHg"}
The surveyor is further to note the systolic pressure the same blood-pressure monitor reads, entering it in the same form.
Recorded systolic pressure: {"value": 160, "unit": "mmHg"}
